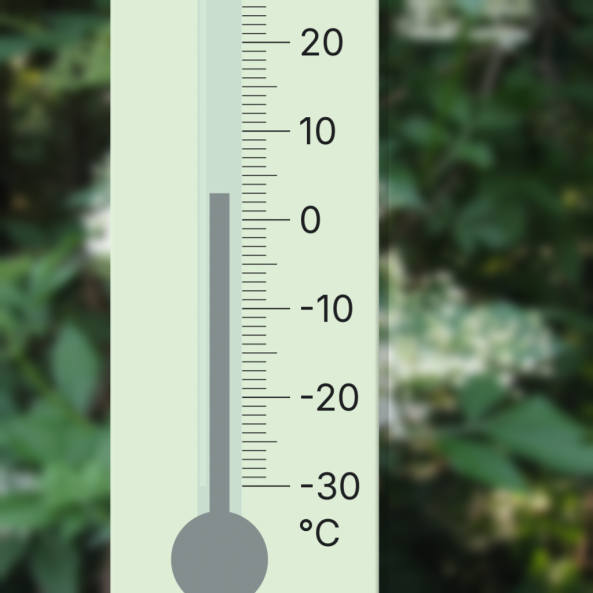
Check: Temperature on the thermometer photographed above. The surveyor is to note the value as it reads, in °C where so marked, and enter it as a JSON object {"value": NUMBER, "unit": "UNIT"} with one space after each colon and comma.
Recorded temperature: {"value": 3, "unit": "°C"}
